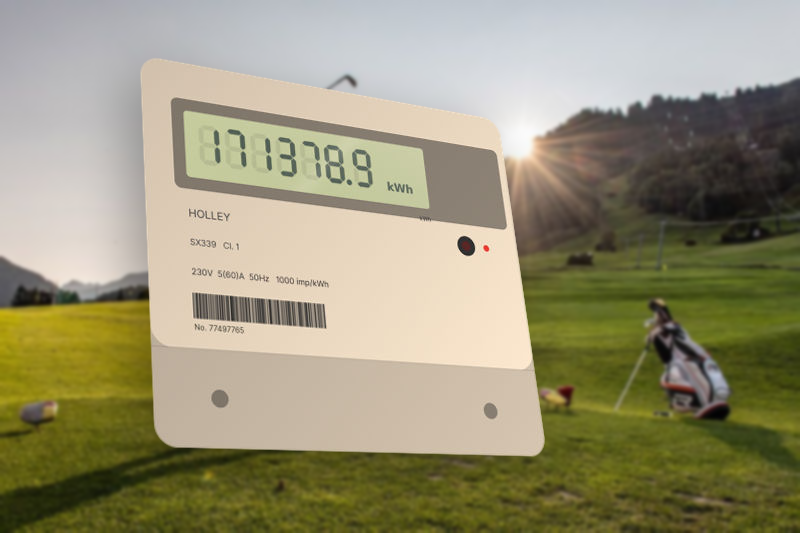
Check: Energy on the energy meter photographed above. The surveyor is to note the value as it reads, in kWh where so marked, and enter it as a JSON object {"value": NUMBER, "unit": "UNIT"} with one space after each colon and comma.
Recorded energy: {"value": 171378.9, "unit": "kWh"}
